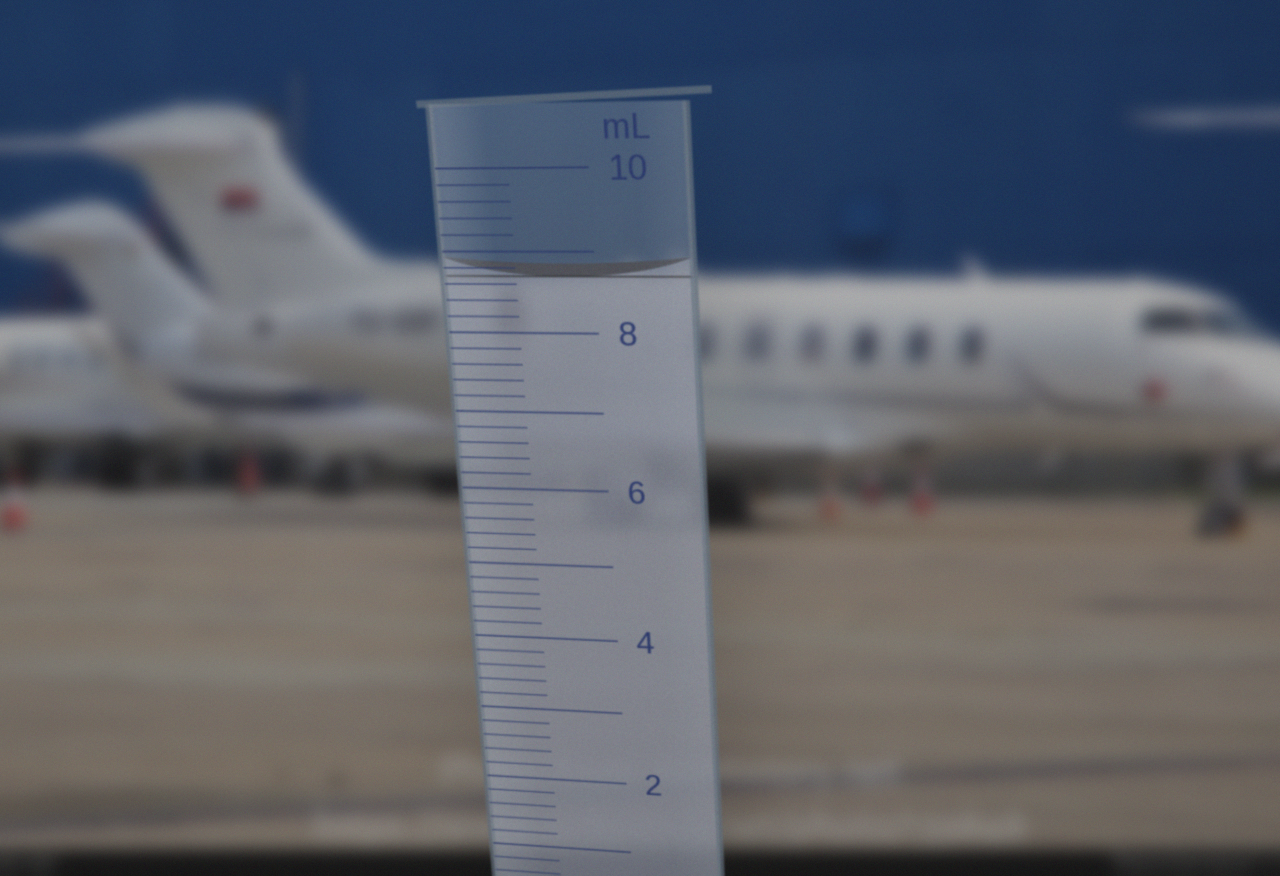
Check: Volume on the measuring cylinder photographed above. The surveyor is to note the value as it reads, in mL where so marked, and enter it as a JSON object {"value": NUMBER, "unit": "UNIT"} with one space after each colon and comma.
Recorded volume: {"value": 8.7, "unit": "mL"}
